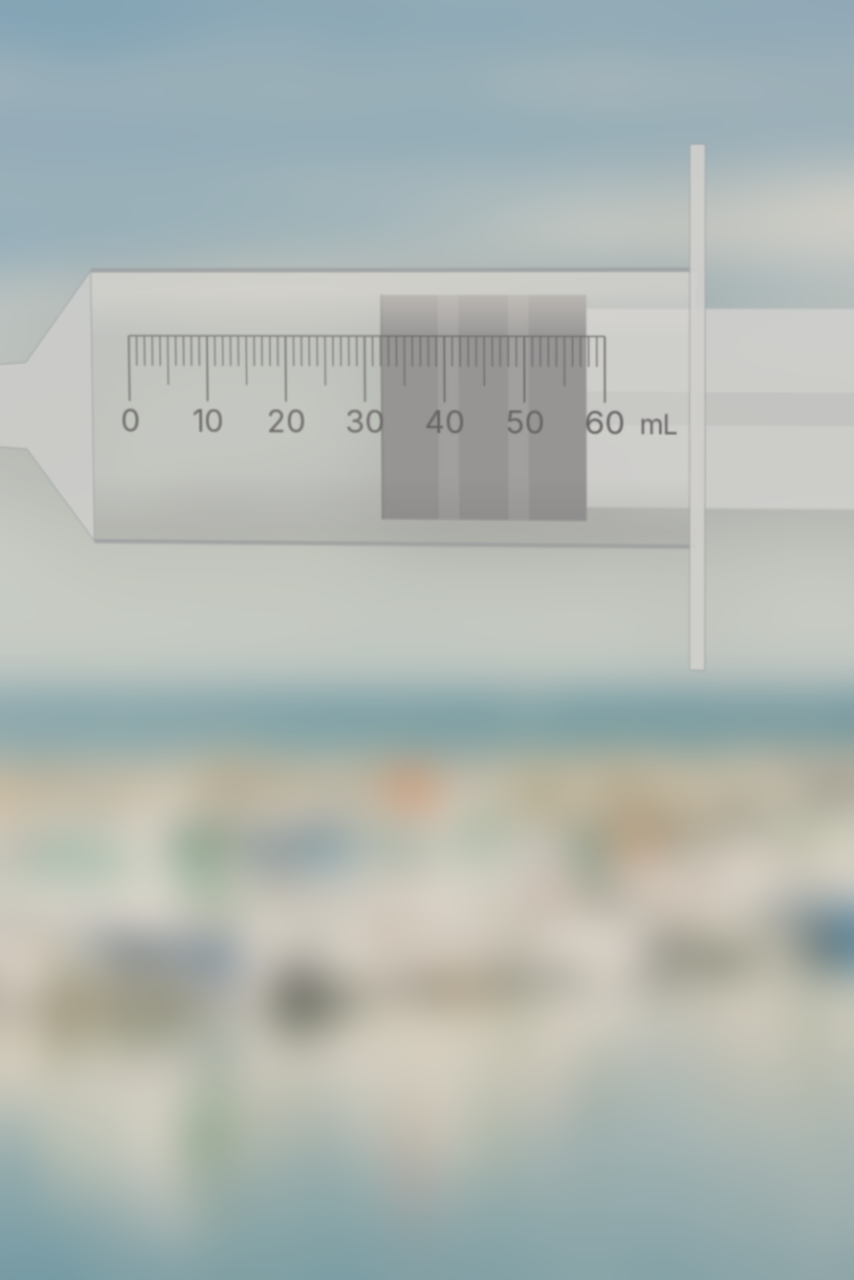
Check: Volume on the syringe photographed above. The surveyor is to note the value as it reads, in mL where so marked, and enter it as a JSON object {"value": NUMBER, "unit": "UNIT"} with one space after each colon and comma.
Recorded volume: {"value": 32, "unit": "mL"}
